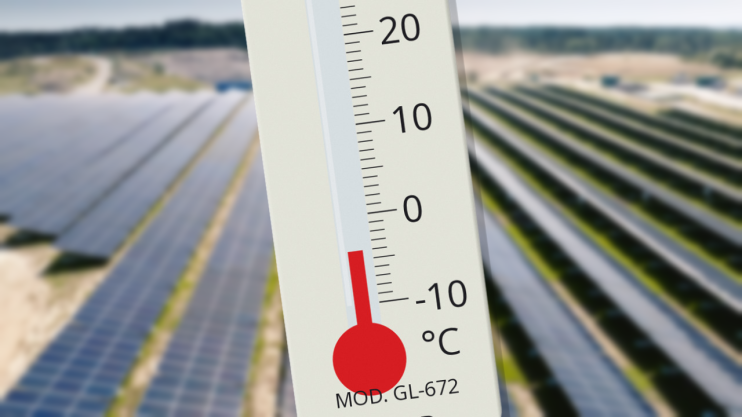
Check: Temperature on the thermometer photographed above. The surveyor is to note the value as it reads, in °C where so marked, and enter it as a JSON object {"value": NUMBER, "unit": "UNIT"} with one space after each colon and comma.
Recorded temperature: {"value": -4, "unit": "°C"}
